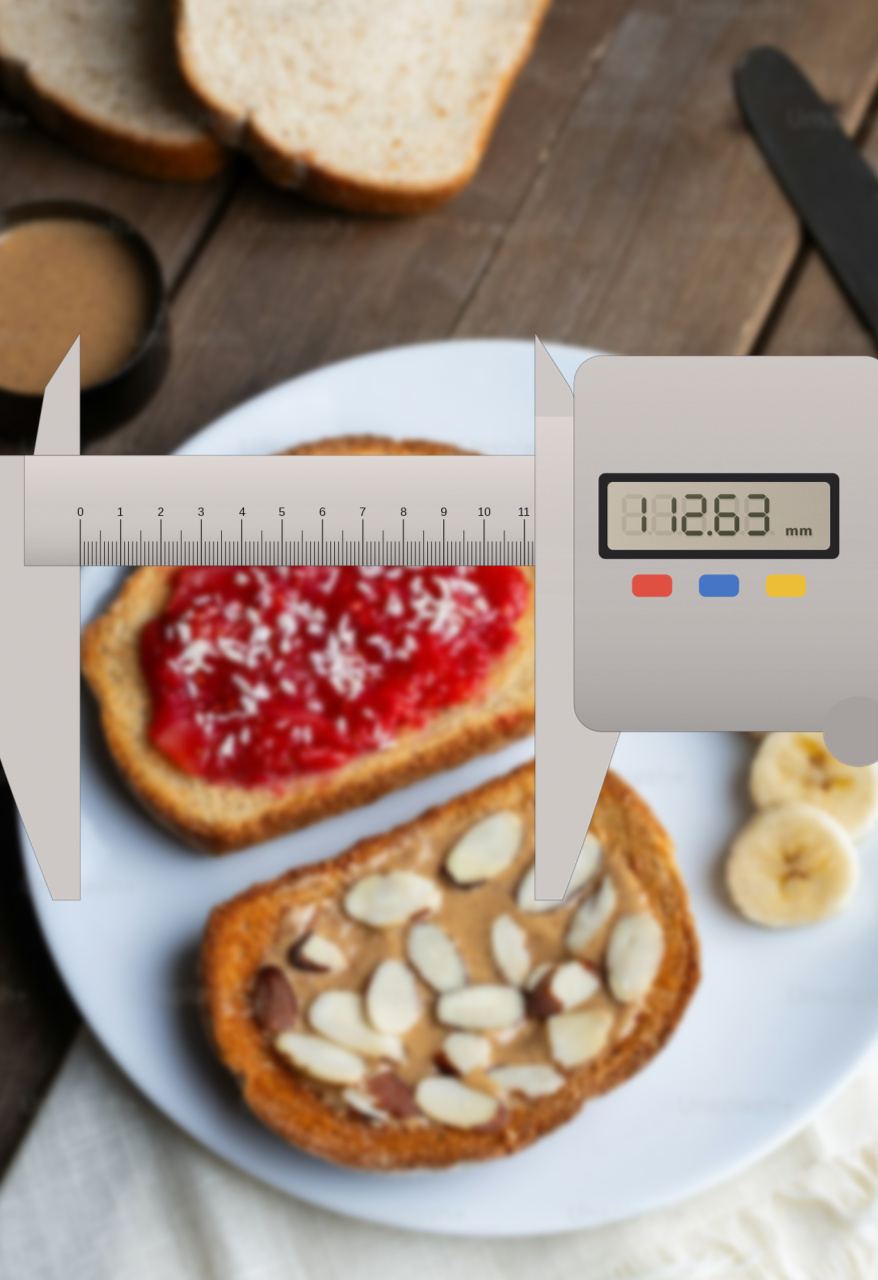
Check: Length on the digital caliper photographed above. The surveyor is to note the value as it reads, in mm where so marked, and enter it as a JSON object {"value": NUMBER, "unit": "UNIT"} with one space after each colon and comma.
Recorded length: {"value": 112.63, "unit": "mm"}
